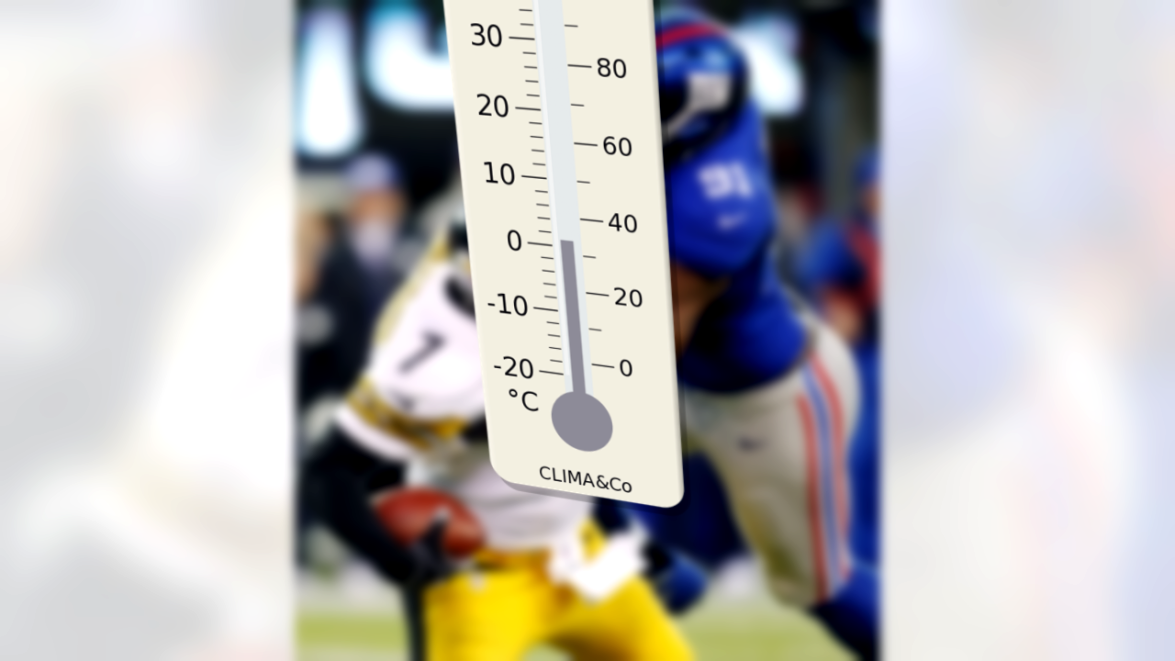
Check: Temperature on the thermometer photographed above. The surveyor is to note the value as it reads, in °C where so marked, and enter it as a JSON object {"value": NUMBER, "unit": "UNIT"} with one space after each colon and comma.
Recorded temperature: {"value": 1, "unit": "°C"}
